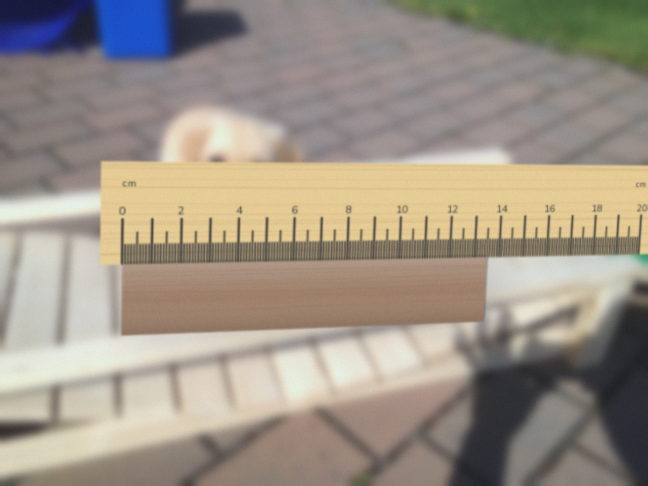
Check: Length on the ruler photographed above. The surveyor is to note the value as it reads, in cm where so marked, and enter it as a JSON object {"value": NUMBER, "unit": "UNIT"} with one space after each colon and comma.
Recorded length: {"value": 13.5, "unit": "cm"}
